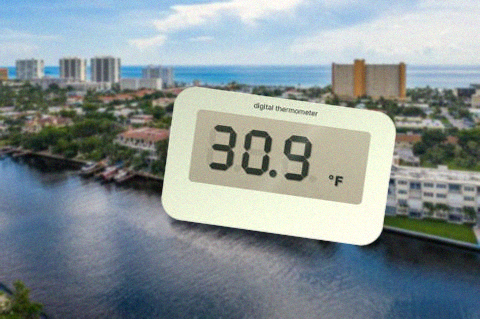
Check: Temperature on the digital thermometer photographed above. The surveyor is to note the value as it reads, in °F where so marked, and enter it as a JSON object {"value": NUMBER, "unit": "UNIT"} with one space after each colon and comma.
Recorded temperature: {"value": 30.9, "unit": "°F"}
